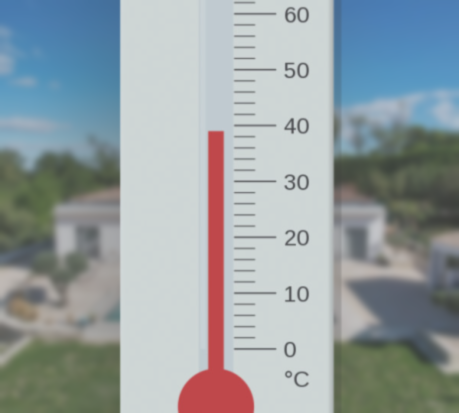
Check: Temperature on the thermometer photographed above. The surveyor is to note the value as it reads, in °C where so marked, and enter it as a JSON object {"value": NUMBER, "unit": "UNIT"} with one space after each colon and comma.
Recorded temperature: {"value": 39, "unit": "°C"}
